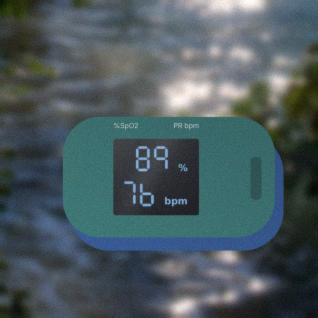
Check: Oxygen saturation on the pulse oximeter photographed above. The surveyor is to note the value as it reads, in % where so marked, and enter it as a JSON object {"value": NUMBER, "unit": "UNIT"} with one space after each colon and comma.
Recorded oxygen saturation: {"value": 89, "unit": "%"}
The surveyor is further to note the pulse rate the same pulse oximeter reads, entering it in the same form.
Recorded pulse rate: {"value": 76, "unit": "bpm"}
